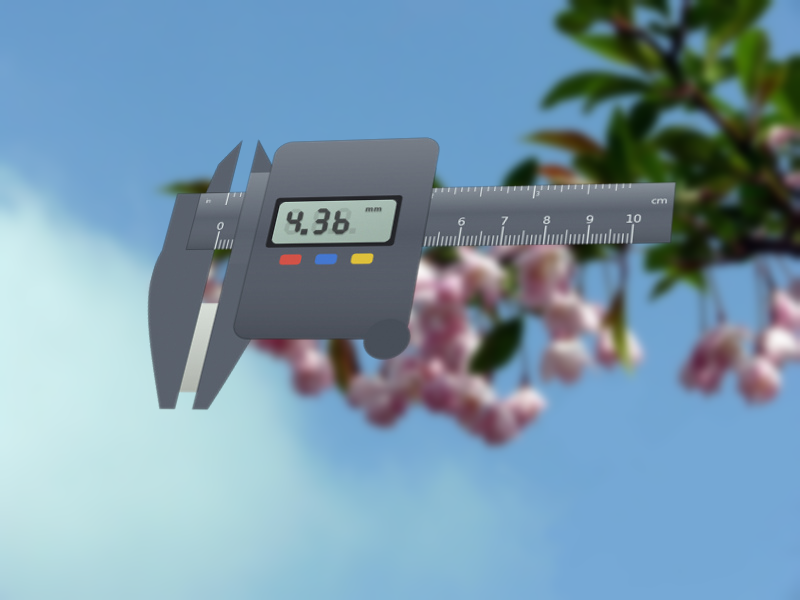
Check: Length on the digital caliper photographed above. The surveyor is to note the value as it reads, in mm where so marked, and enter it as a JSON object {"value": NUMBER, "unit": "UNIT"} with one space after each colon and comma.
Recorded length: {"value": 4.36, "unit": "mm"}
